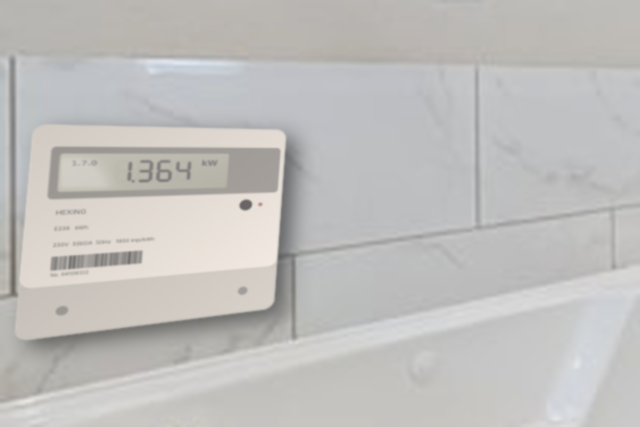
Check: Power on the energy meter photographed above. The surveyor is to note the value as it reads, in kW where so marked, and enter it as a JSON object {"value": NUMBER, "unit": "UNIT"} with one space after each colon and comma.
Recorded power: {"value": 1.364, "unit": "kW"}
